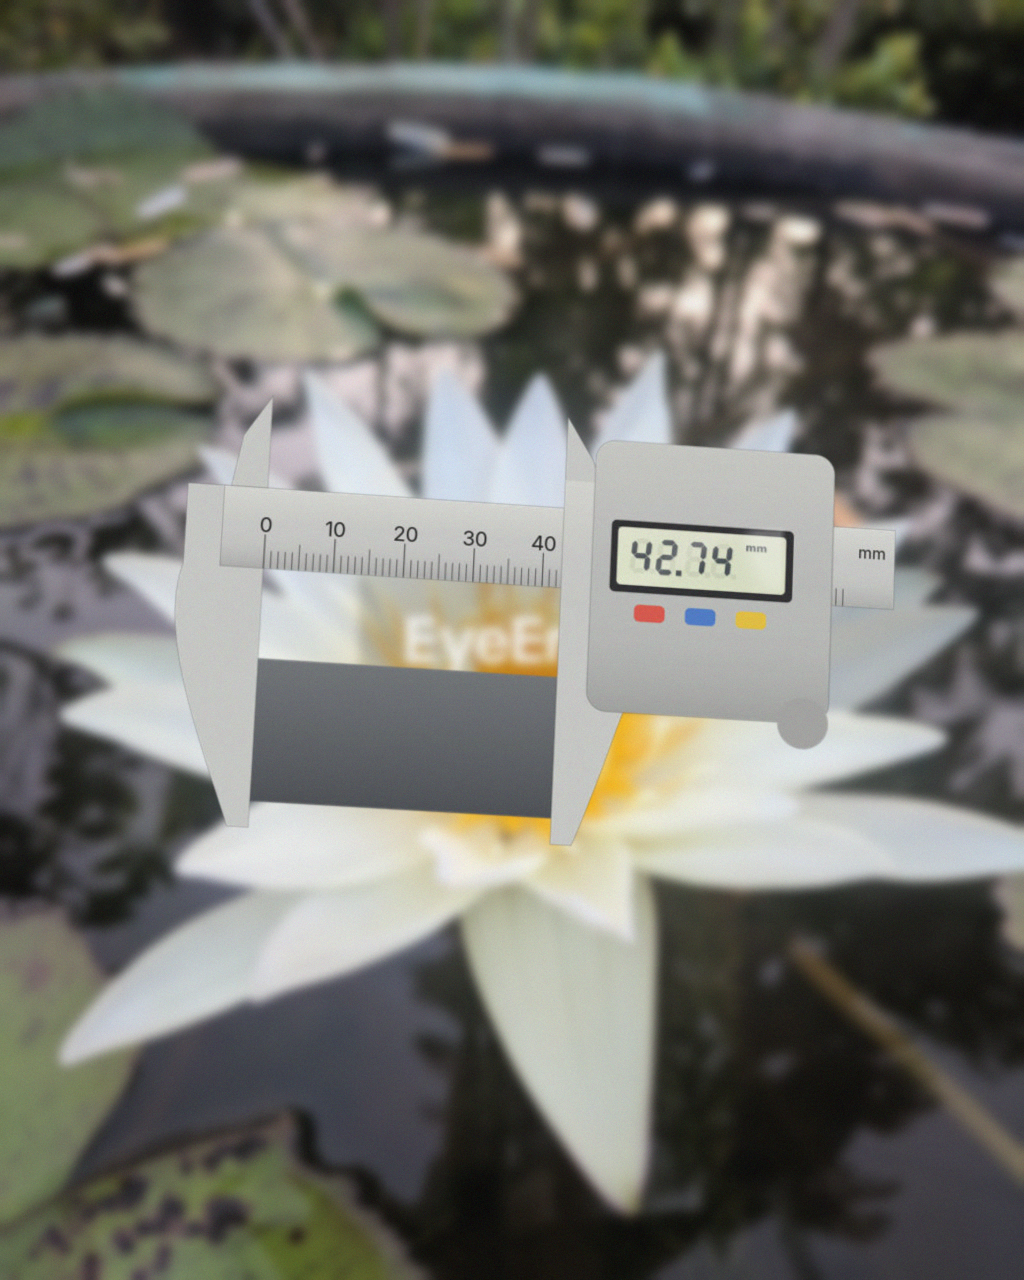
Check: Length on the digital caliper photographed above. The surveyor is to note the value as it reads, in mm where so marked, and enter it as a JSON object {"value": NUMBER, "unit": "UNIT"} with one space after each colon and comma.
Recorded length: {"value": 42.74, "unit": "mm"}
